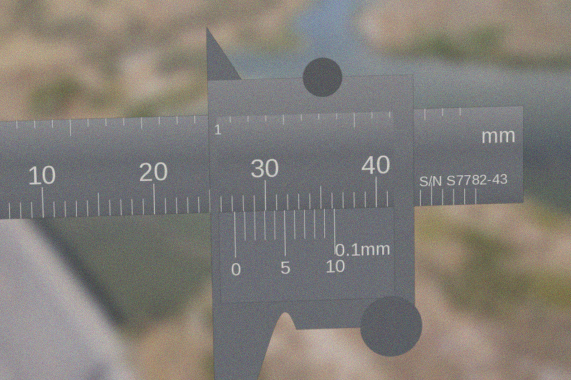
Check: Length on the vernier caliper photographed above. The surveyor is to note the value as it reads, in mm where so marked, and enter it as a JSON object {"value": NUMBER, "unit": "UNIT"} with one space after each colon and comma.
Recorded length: {"value": 27.2, "unit": "mm"}
